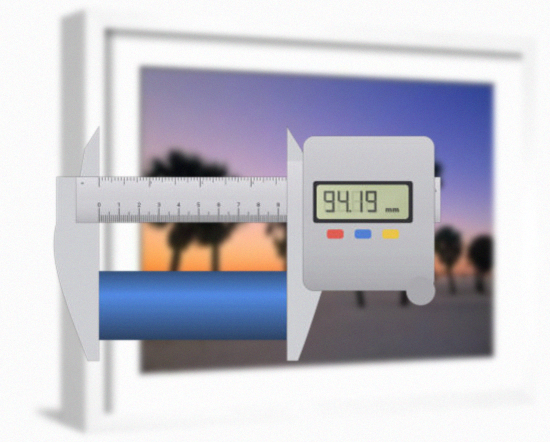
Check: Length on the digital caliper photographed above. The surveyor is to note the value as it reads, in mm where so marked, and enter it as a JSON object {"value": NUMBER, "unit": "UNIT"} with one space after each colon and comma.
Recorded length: {"value": 94.19, "unit": "mm"}
